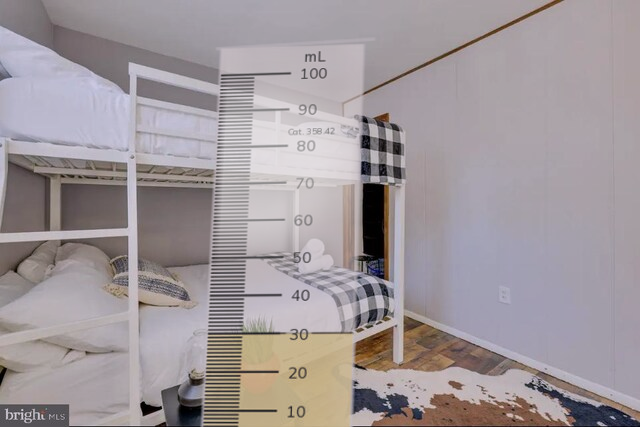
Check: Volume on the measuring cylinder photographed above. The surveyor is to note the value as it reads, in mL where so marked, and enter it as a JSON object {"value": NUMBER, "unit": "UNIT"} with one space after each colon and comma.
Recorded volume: {"value": 30, "unit": "mL"}
